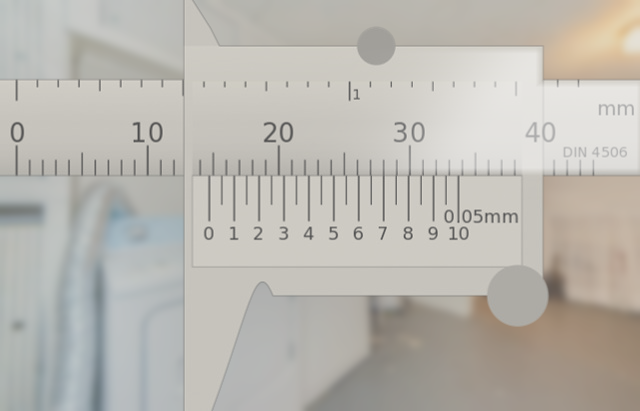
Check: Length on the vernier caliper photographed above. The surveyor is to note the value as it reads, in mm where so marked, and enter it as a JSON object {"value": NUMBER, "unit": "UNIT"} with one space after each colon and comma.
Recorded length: {"value": 14.7, "unit": "mm"}
